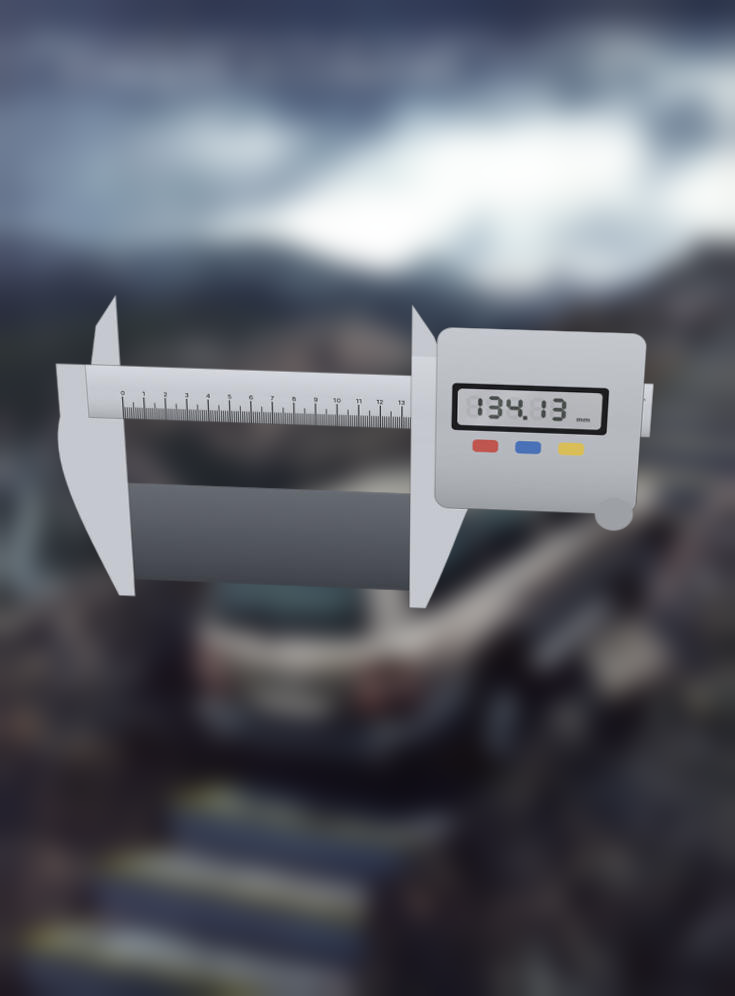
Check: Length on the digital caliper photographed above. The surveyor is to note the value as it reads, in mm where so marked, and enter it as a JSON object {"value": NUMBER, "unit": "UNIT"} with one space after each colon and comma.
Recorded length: {"value": 134.13, "unit": "mm"}
